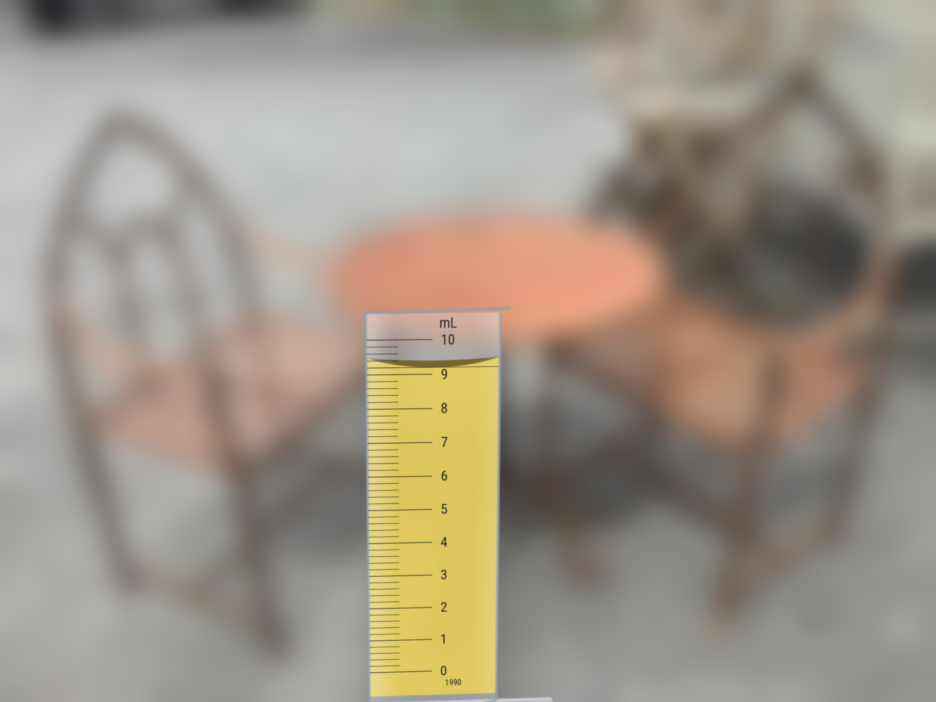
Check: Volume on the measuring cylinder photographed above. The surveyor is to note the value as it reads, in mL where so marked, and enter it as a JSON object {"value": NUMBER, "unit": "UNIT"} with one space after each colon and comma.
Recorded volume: {"value": 9.2, "unit": "mL"}
